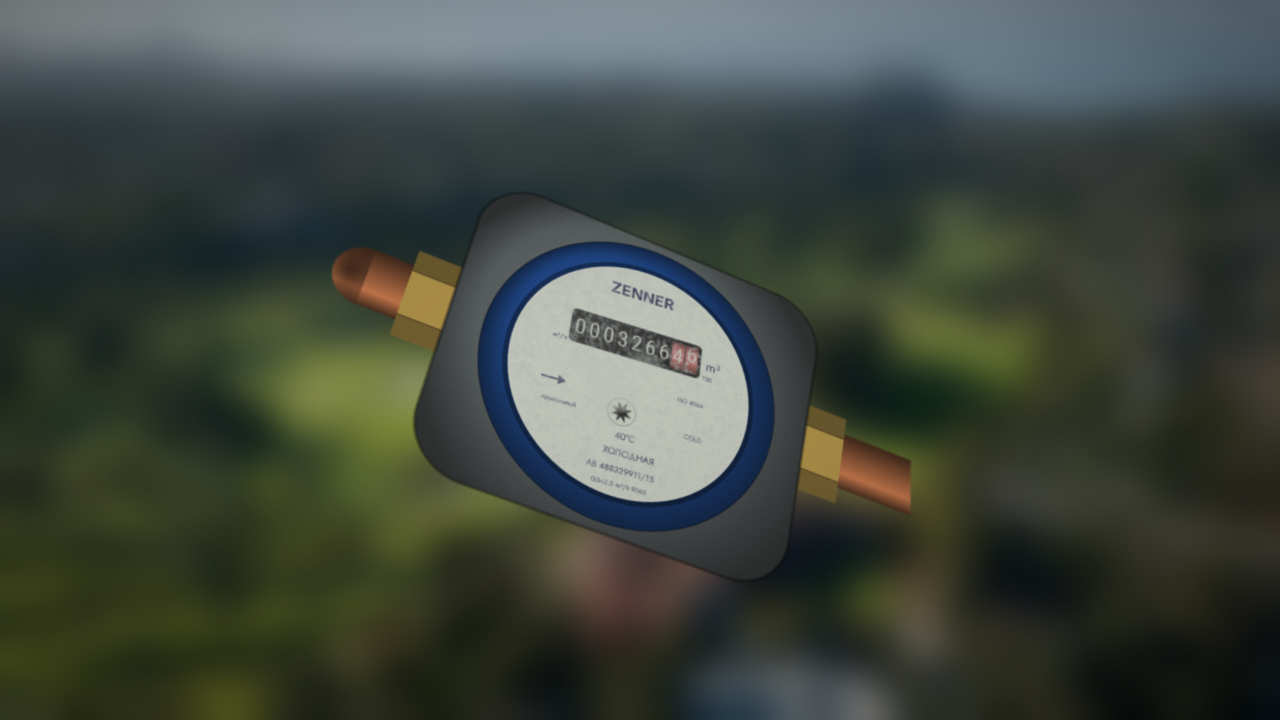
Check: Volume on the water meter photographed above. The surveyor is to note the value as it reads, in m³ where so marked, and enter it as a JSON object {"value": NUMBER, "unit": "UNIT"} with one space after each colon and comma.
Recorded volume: {"value": 3266.46, "unit": "m³"}
